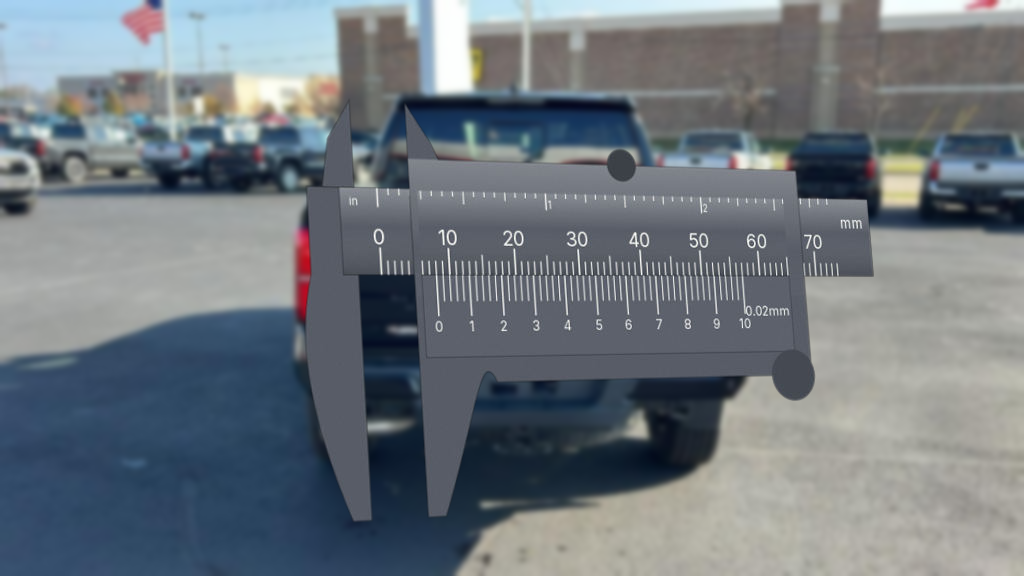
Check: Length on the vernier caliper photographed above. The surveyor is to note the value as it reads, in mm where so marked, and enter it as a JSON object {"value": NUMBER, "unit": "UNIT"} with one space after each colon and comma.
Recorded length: {"value": 8.0, "unit": "mm"}
